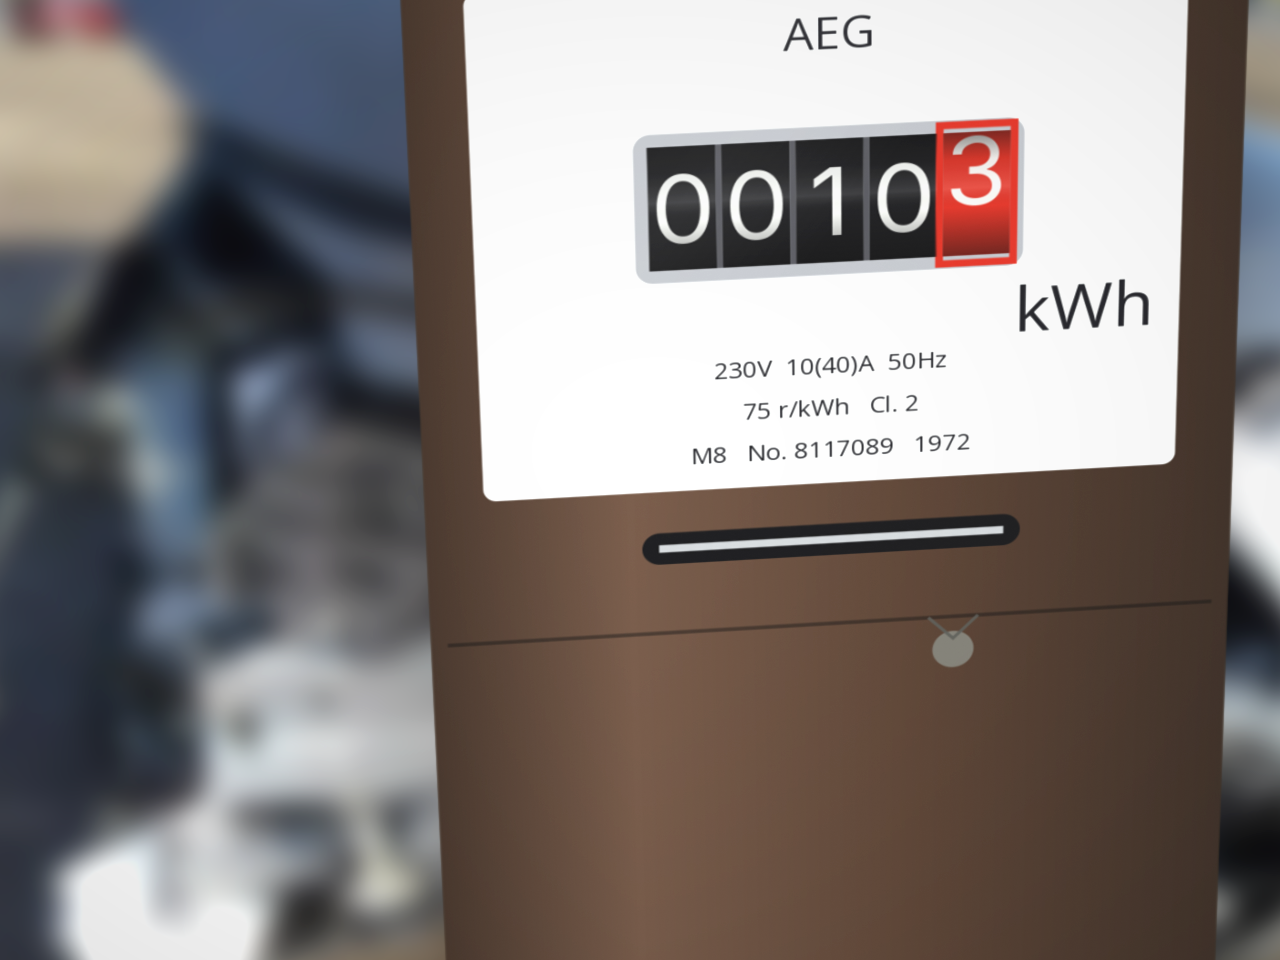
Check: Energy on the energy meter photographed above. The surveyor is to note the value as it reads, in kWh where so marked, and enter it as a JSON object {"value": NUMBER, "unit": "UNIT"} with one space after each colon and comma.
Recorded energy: {"value": 10.3, "unit": "kWh"}
